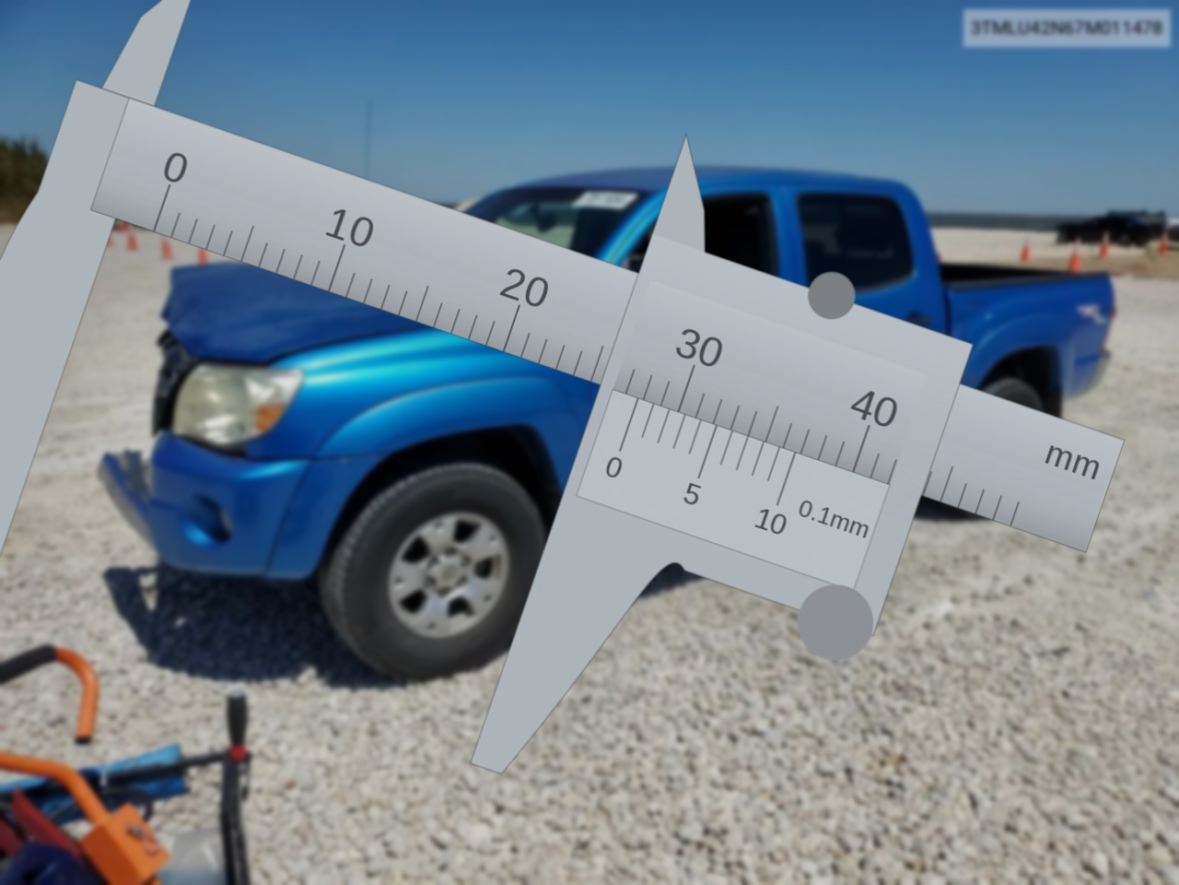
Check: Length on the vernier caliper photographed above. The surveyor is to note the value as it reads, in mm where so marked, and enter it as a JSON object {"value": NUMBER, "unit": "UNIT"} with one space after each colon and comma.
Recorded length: {"value": 27.7, "unit": "mm"}
